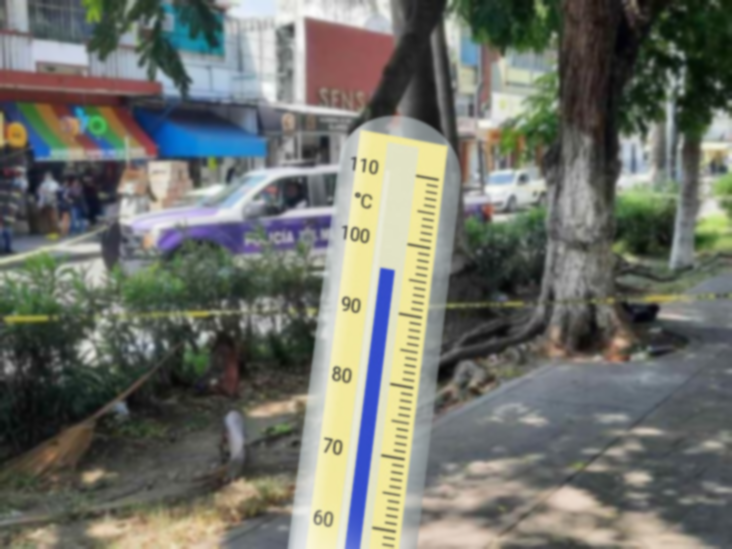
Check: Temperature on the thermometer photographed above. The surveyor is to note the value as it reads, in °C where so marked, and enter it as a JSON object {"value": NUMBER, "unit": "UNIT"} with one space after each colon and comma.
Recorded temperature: {"value": 96, "unit": "°C"}
